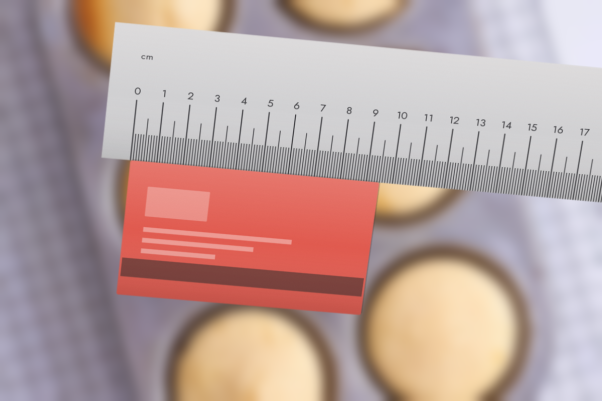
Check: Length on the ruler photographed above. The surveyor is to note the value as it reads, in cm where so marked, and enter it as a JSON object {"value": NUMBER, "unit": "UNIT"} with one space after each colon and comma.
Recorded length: {"value": 9.5, "unit": "cm"}
